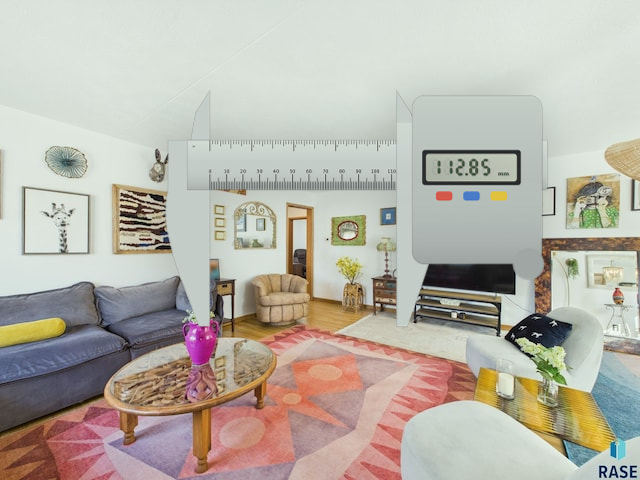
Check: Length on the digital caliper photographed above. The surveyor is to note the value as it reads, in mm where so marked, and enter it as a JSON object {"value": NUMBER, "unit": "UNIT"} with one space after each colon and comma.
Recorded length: {"value": 112.85, "unit": "mm"}
